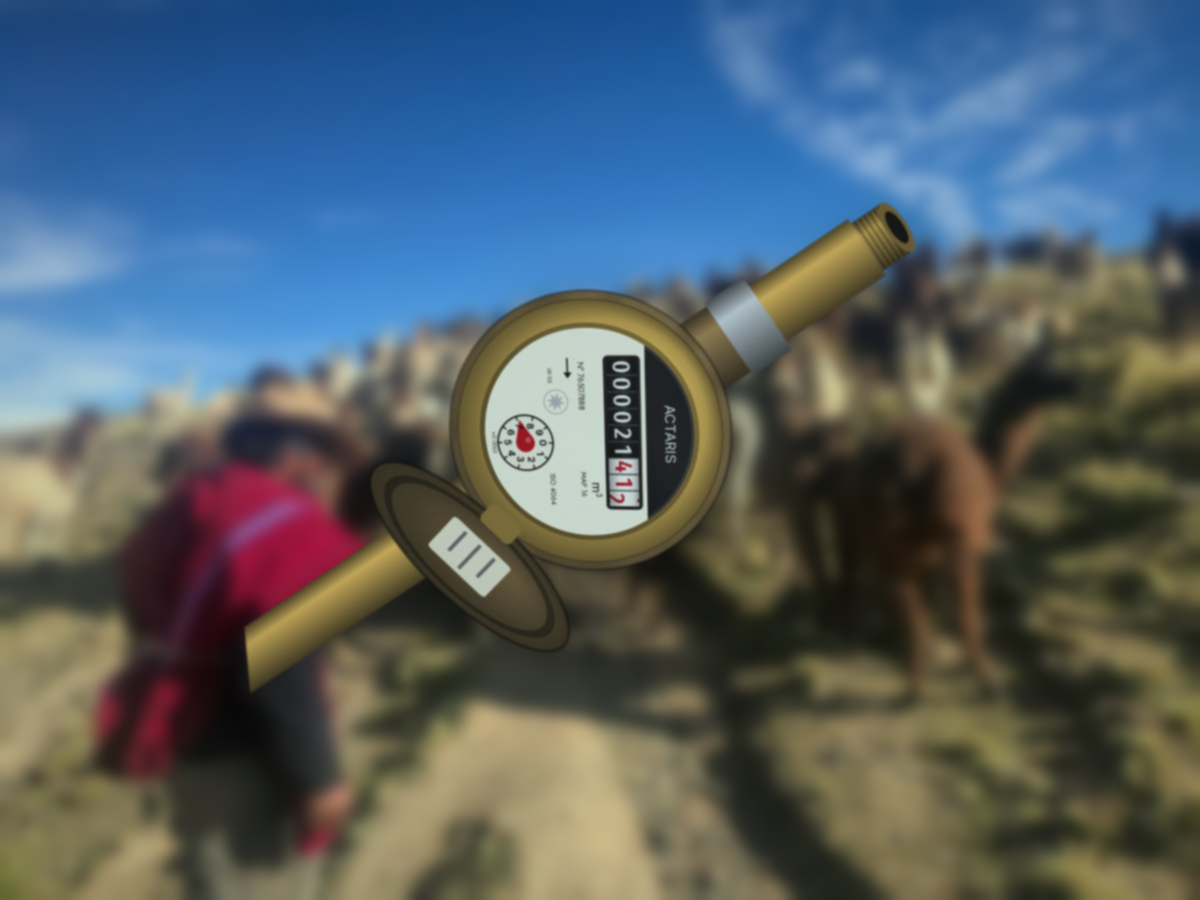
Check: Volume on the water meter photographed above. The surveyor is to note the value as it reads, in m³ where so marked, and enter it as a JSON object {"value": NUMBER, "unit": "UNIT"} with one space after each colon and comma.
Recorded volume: {"value": 21.4117, "unit": "m³"}
